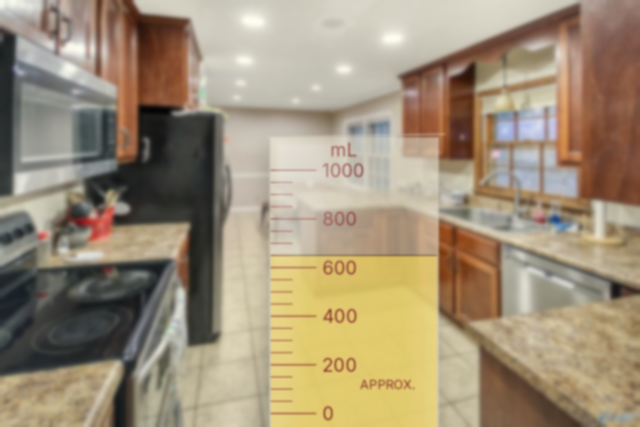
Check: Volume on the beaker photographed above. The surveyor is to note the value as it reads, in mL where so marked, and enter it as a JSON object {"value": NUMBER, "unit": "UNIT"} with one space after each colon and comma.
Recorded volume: {"value": 650, "unit": "mL"}
